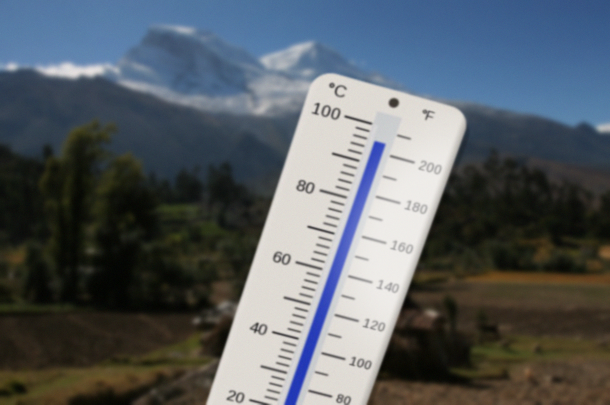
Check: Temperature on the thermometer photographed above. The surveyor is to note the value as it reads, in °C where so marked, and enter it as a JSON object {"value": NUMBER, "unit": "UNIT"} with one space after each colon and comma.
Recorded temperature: {"value": 96, "unit": "°C"}
